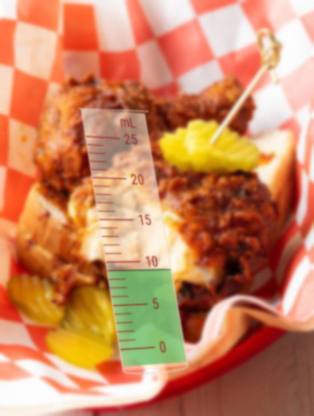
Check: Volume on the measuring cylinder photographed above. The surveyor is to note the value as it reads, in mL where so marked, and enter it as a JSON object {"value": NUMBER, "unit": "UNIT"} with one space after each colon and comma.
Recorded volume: {"value": 9, "unit": "mL"}
